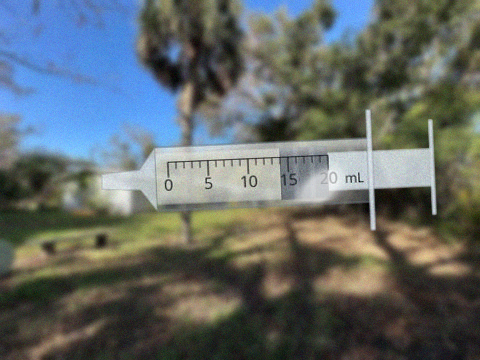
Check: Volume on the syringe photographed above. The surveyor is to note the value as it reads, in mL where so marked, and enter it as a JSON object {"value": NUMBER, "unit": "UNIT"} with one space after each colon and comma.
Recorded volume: {"value": 14, "unit": "mL"}
